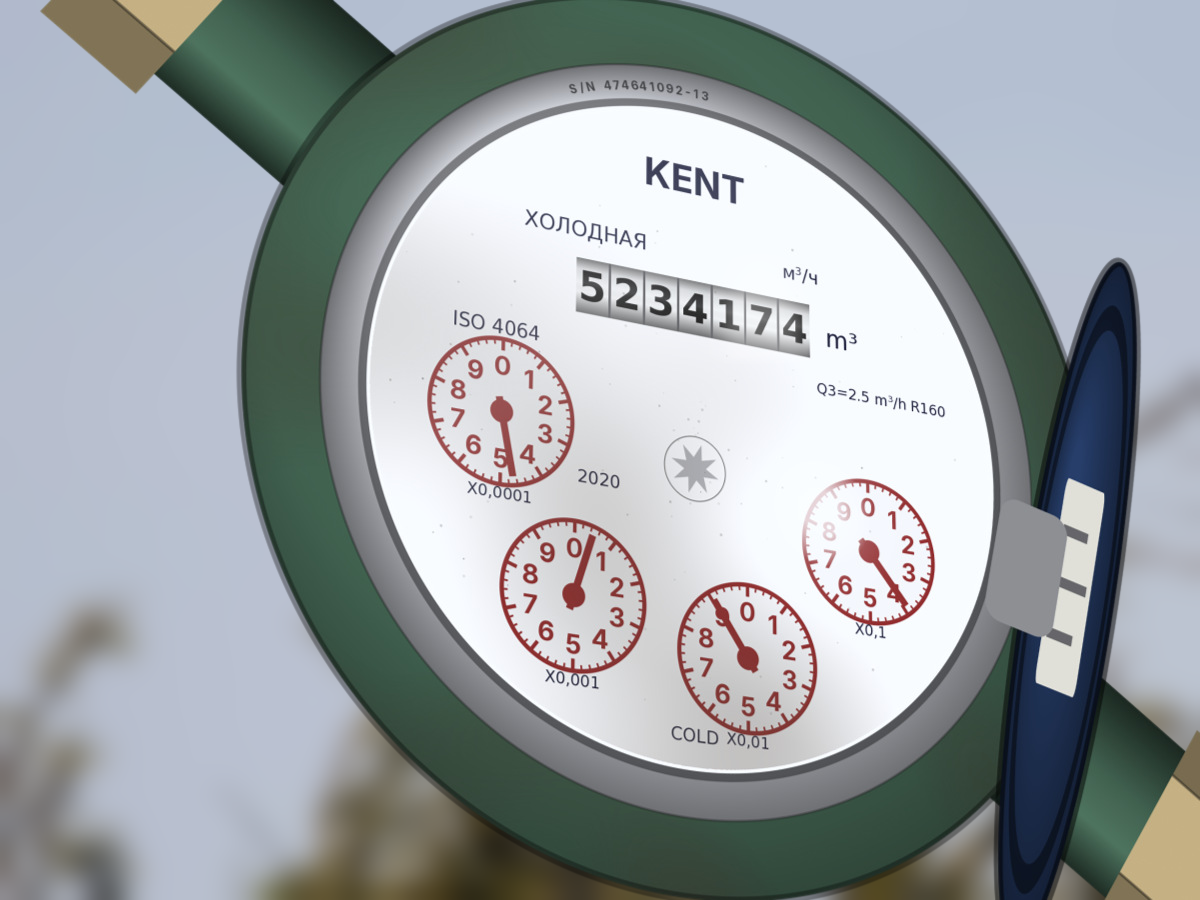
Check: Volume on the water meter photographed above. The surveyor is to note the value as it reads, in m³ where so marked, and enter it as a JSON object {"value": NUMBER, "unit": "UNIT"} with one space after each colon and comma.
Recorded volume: {"value": 5234174.3904, "unit": "m³"}
